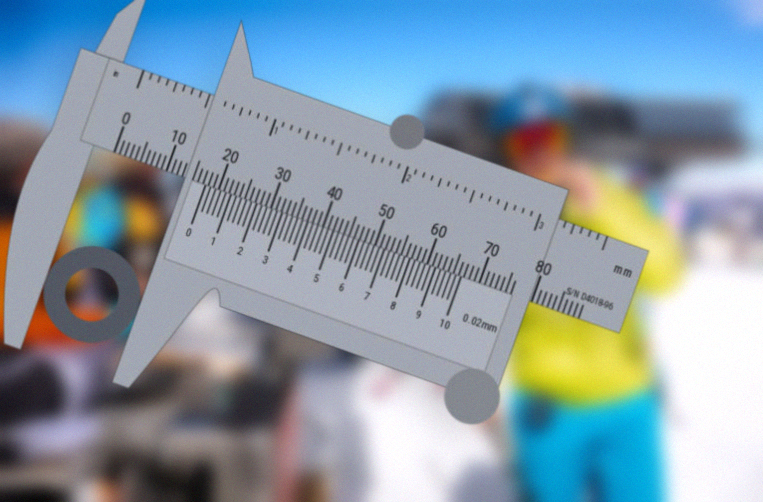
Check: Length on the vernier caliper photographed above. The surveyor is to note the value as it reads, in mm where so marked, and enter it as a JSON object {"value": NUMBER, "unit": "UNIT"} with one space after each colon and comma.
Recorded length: {"value": 17.5, "unit": "mm"}
